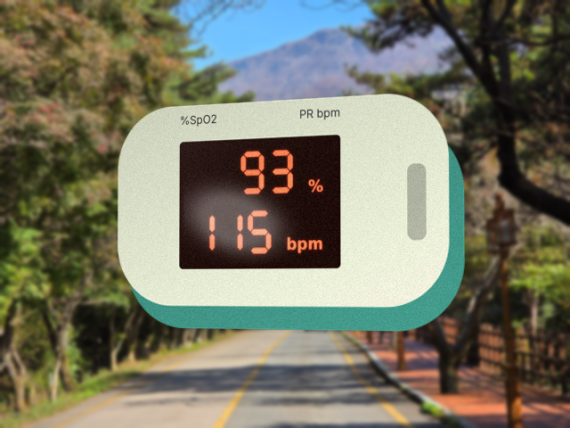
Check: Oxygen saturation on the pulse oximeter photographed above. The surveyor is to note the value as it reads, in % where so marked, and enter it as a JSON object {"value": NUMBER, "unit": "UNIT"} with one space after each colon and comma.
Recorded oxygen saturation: {"value": 93, "unit": "%"}
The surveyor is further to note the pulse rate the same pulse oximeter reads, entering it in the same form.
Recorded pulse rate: {"value": 115, "unit": "bpm"}
